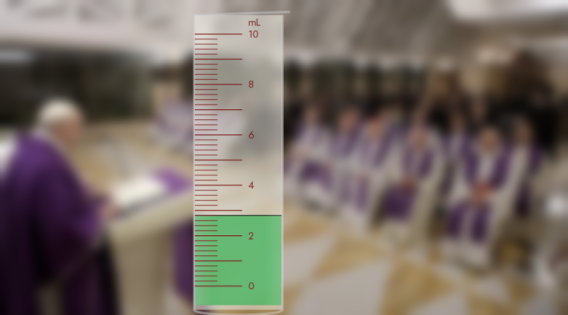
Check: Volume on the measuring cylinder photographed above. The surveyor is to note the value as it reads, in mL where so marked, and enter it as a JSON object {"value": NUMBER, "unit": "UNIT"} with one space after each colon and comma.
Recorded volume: {"value": 2.8, "unit": "mL"}
